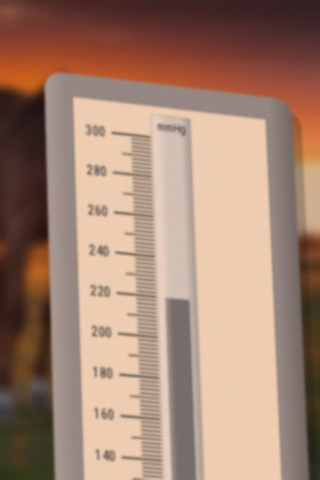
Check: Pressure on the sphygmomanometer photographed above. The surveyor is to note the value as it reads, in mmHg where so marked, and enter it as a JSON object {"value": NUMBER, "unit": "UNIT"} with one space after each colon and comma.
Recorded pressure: {"value": 220, "unit": "mmHg"}
